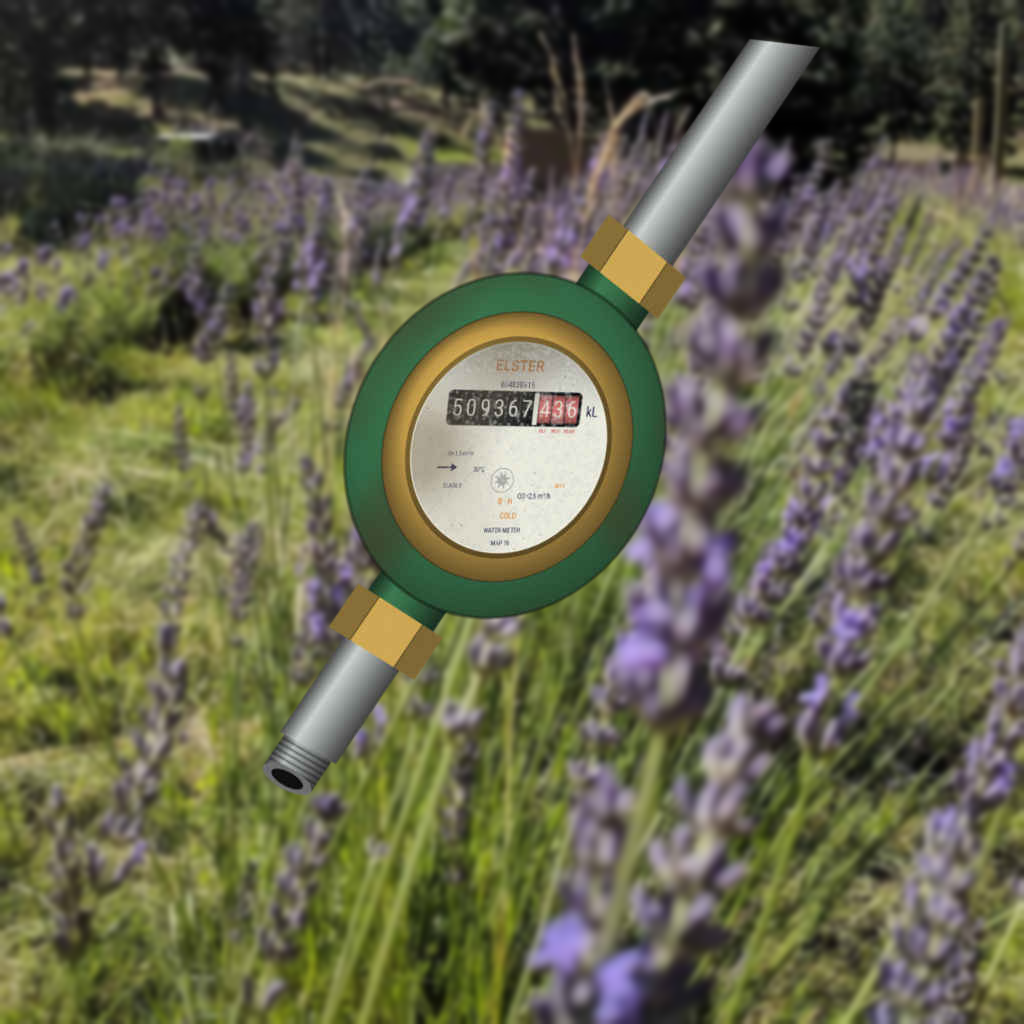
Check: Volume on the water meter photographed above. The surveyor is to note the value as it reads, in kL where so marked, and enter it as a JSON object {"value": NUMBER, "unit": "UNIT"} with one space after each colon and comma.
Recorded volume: {"value": 509367.436, "unit": "kL"}
